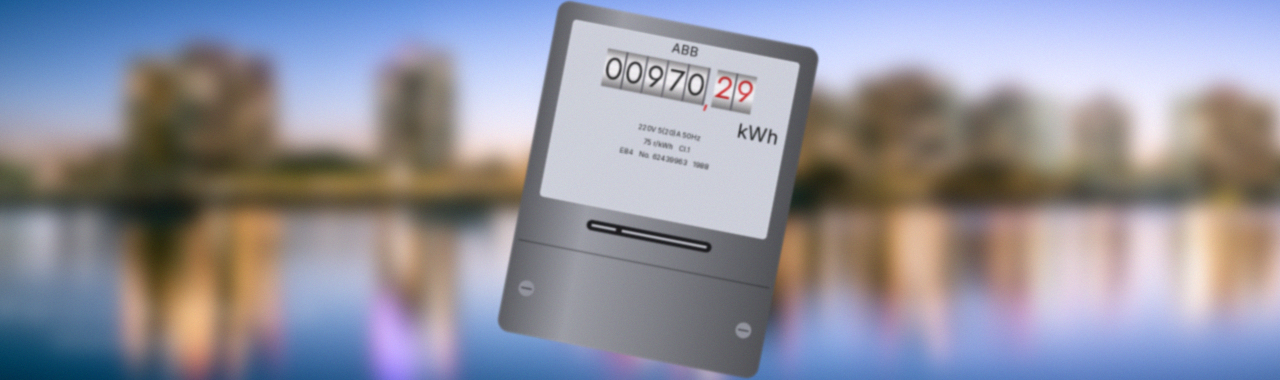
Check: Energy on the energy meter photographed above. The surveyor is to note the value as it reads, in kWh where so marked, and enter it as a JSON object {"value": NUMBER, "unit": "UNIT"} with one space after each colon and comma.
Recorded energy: {"value": 970.29, "unit": "kWh"}
